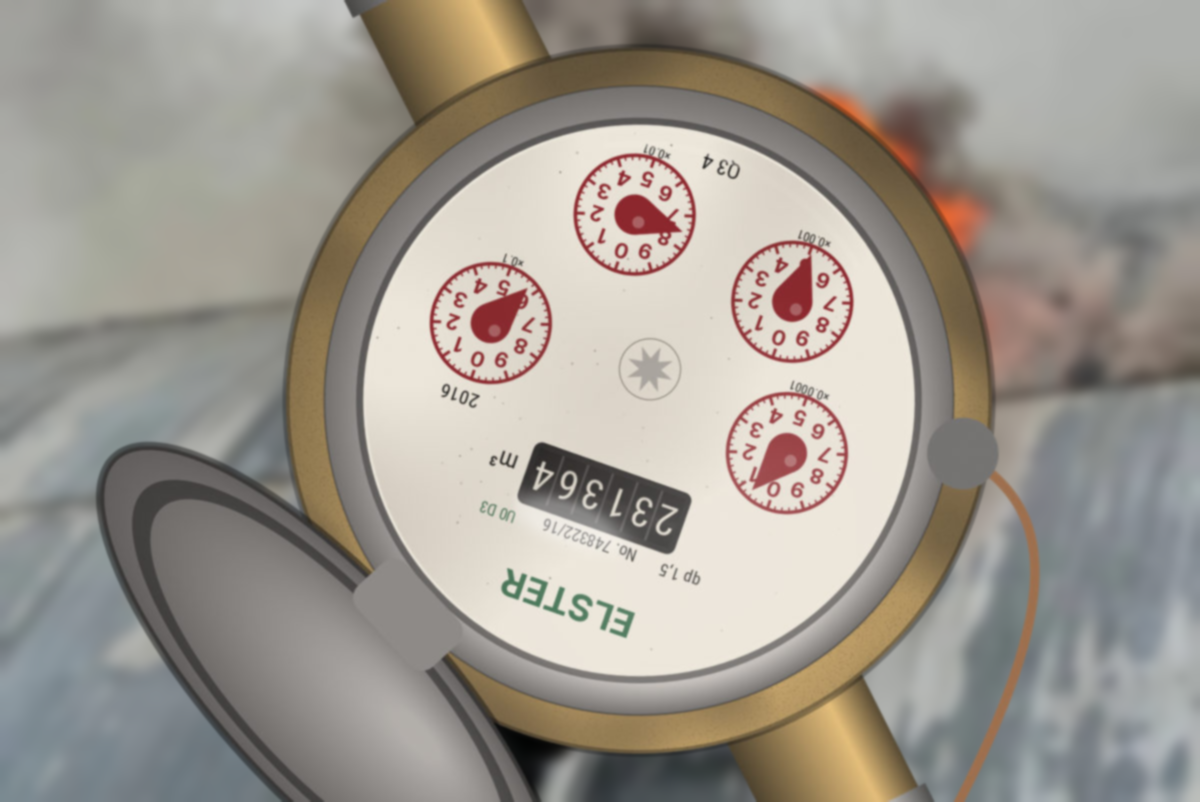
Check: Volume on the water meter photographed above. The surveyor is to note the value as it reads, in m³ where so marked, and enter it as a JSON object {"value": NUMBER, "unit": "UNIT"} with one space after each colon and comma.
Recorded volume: {"value": 231364.5750, "unit": "m³"}
